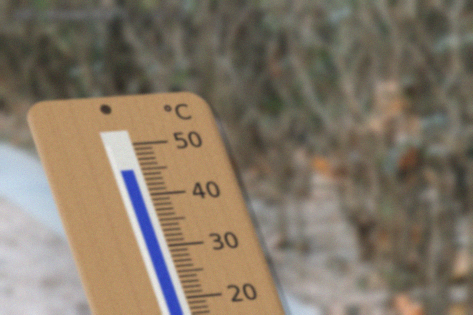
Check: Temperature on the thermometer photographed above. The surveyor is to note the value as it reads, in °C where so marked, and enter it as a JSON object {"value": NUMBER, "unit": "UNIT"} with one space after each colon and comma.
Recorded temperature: {"value": 45, "unit": "°C"}
